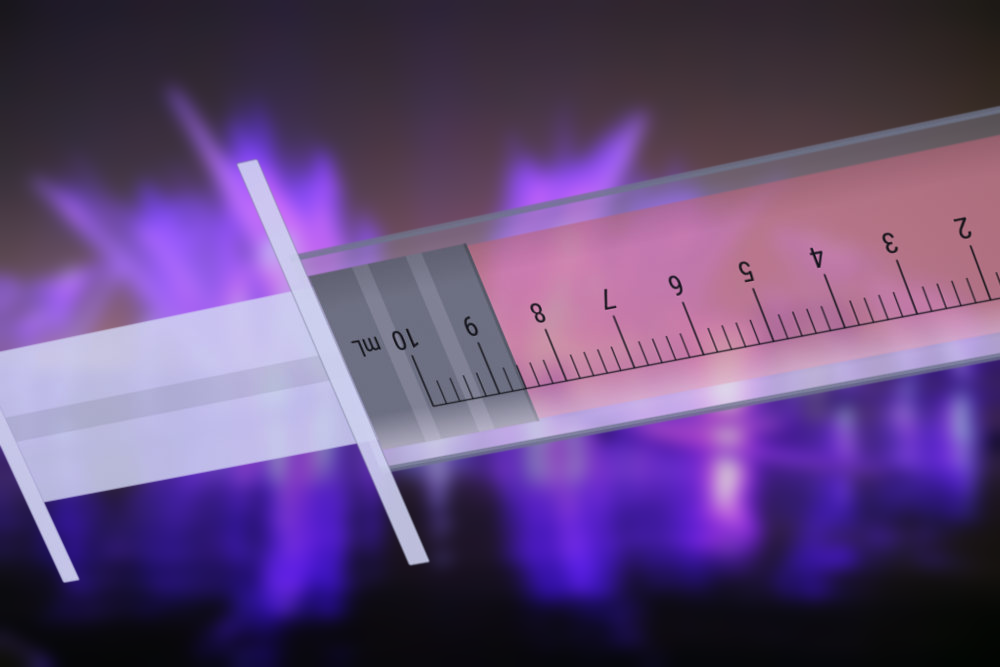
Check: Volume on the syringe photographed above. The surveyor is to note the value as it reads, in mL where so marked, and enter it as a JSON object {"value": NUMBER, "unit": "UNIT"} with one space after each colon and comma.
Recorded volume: {"value": 8.6, "unit": "mL"}
